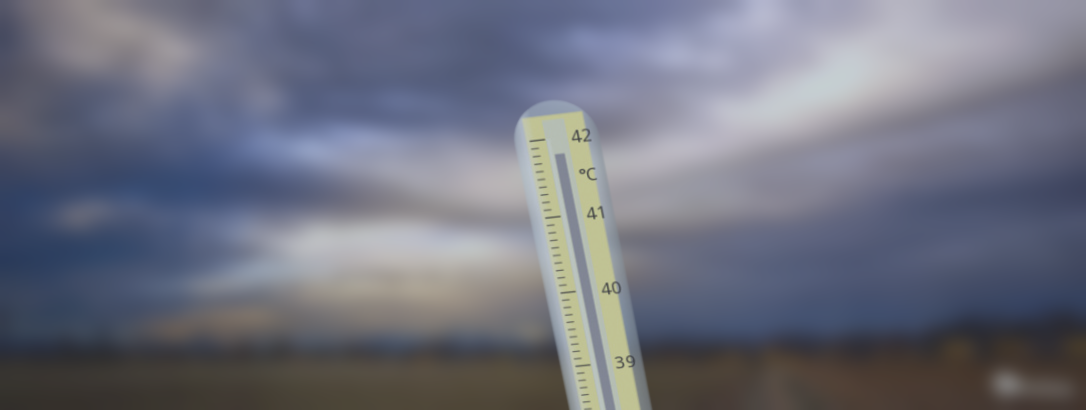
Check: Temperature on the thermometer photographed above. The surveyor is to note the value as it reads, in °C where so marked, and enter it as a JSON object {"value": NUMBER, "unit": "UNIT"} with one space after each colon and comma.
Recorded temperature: {"value": 41.8, "unit": "°C"}
